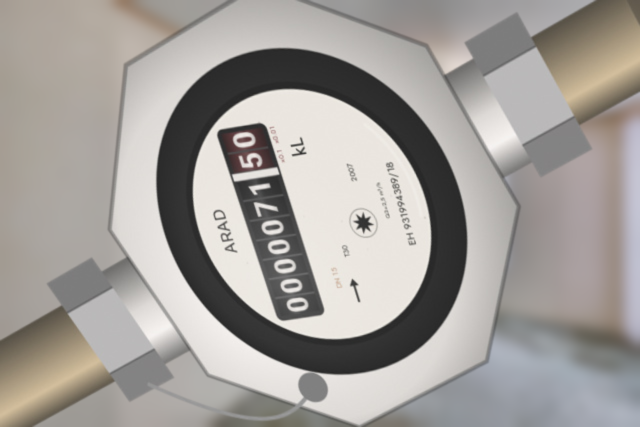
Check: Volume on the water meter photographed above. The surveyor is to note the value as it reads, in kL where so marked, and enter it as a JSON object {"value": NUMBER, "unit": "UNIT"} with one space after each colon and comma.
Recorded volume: {"value": 71.50, "unit": "kL"}
